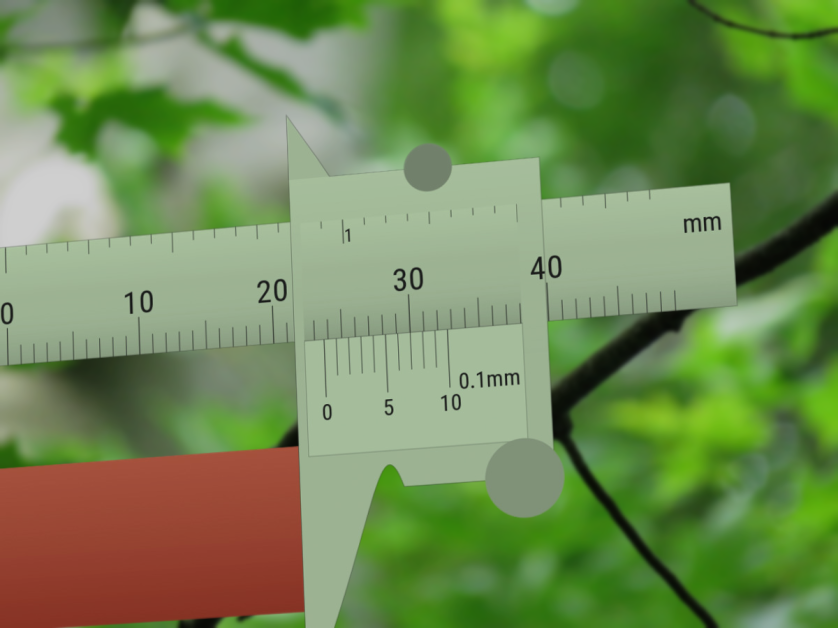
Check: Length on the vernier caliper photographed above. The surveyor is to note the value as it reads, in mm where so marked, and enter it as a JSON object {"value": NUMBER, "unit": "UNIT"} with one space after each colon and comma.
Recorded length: {"value": 23.7, "unit": "mm"}
